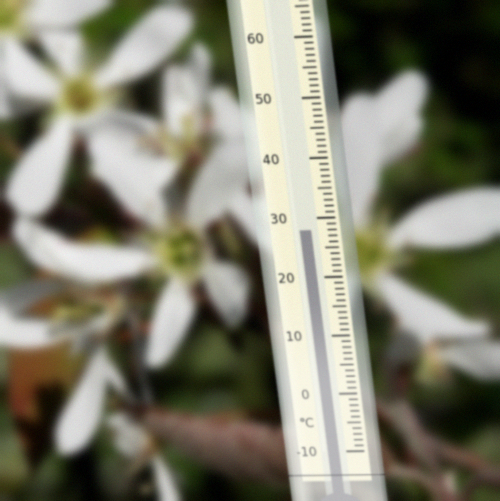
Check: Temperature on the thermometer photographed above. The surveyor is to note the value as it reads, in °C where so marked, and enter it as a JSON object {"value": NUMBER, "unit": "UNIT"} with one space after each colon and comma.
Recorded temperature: {"value": 28, "unit": "°C"}
